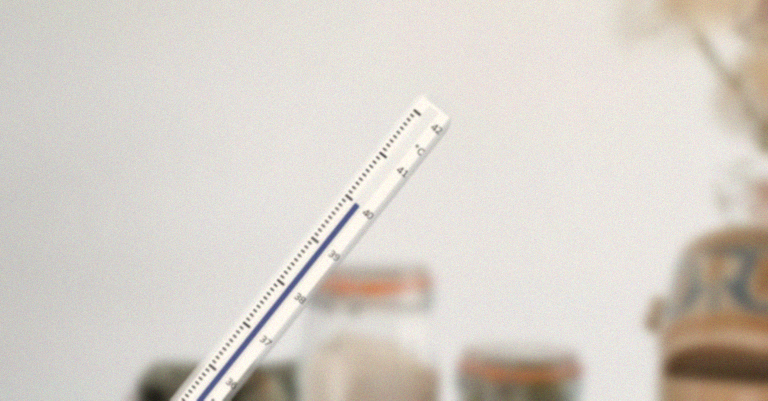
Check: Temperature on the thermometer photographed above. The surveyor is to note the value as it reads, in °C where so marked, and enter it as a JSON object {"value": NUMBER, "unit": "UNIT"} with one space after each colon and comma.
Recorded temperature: {"value": 40, "unit": "°C"}
